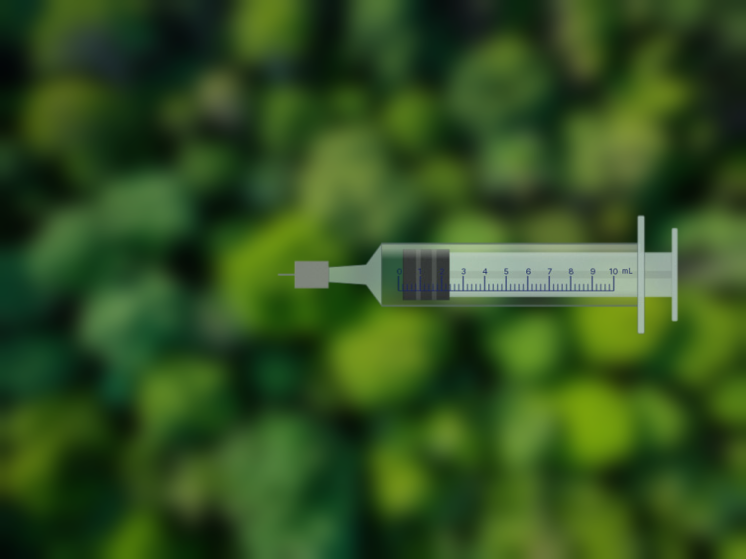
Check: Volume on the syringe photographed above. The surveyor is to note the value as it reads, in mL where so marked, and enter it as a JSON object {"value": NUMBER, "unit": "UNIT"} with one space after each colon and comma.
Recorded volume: {"value": 0.2, "unit": "mL"}
